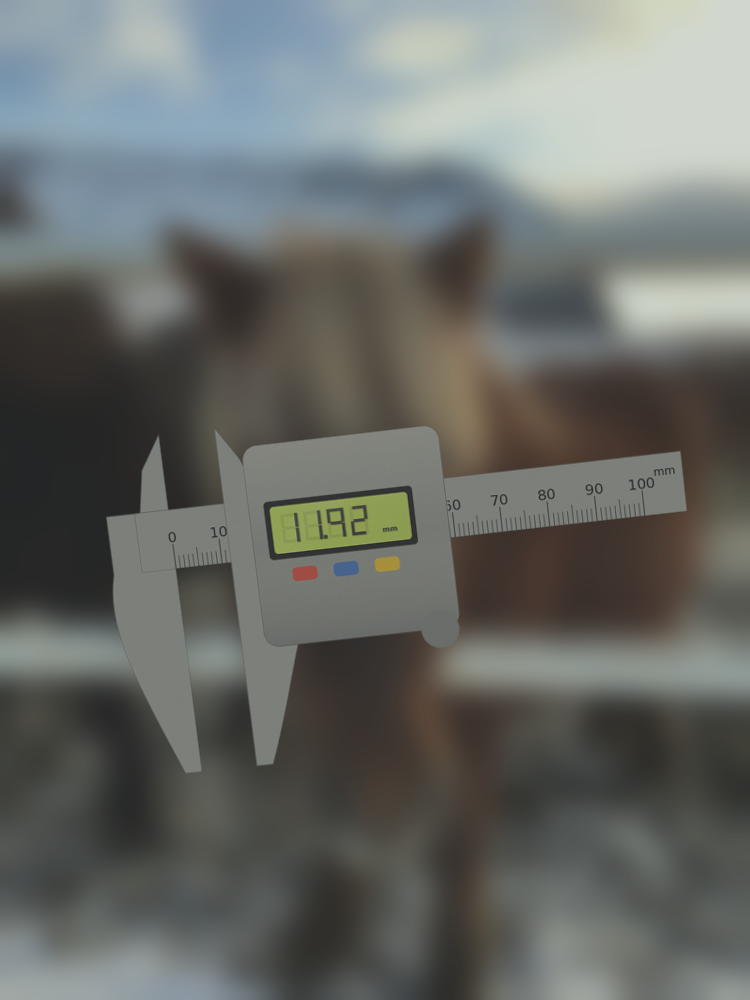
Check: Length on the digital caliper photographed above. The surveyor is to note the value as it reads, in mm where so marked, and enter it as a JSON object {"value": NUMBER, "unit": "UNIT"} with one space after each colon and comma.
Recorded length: {"value": 11.92, "unit": "mm"}
